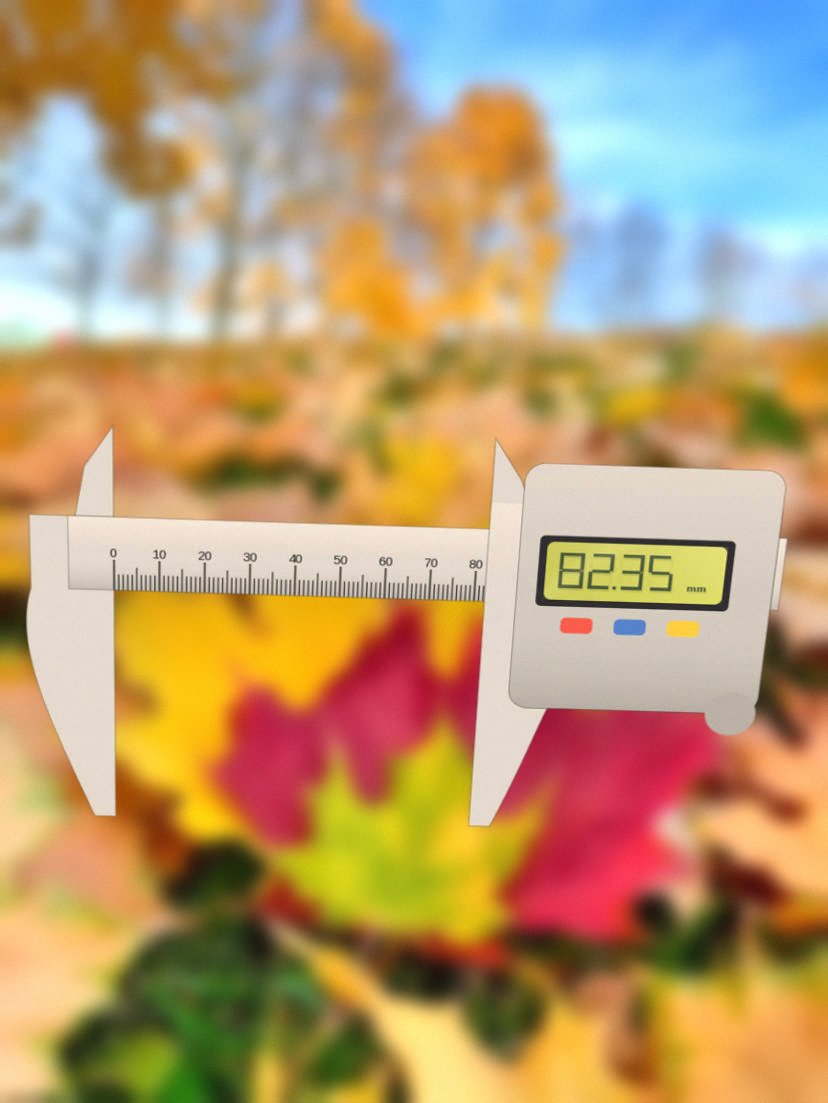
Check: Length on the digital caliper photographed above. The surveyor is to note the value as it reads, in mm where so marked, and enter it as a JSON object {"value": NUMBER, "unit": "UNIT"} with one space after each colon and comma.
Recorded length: {"value": 82.35, "unit": "mm"}
